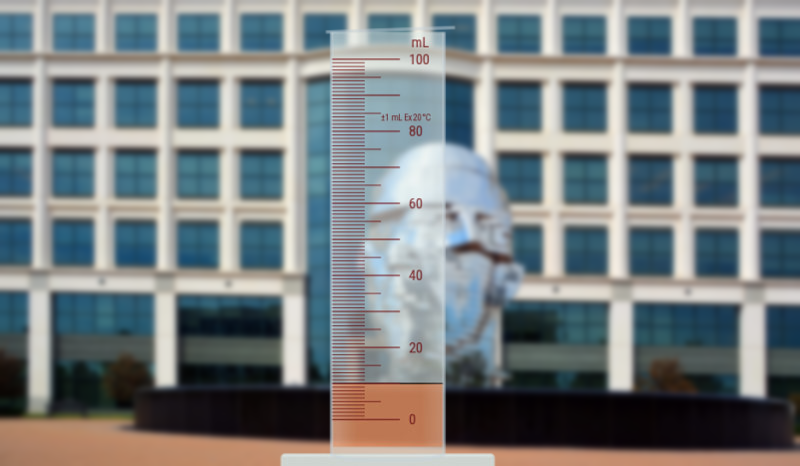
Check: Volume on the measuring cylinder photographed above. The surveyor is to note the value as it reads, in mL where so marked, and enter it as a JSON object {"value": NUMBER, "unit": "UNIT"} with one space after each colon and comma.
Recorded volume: {"value": 10, "unit": "mL"}
